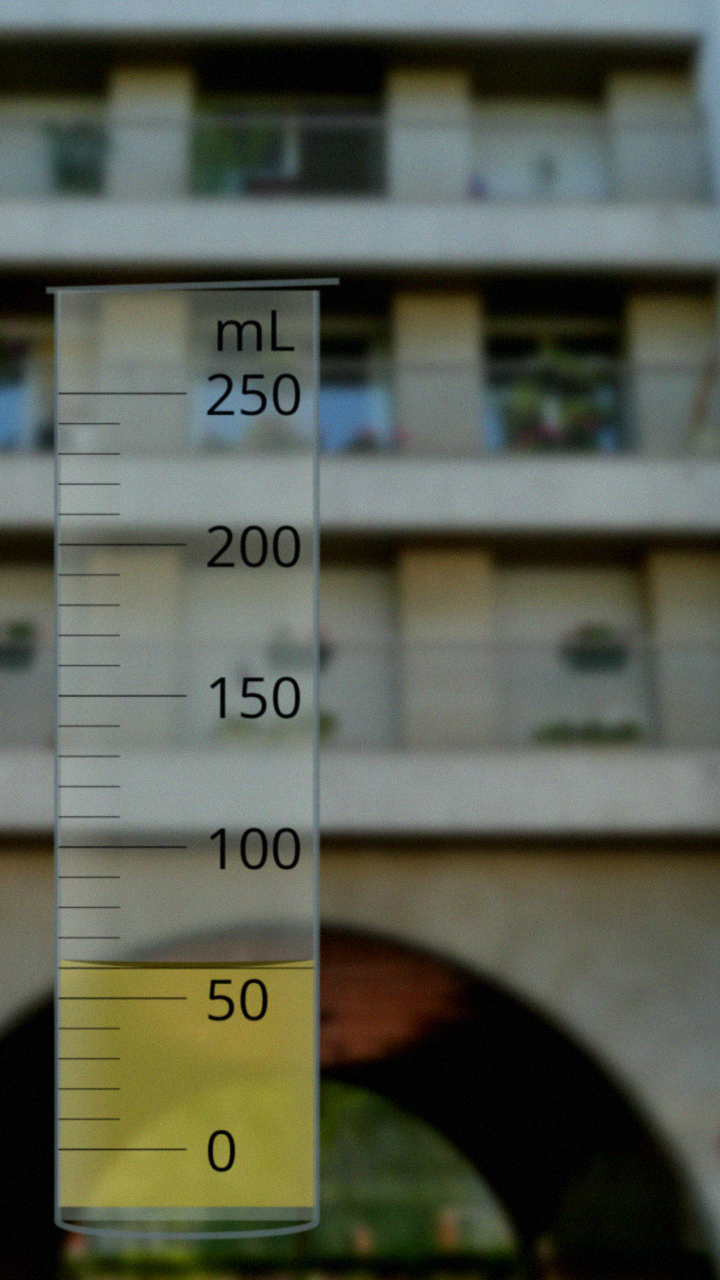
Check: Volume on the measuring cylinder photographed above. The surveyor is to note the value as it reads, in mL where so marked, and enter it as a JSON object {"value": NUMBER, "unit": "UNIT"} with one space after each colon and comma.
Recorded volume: {"value": 60, "unit": "mL"}
